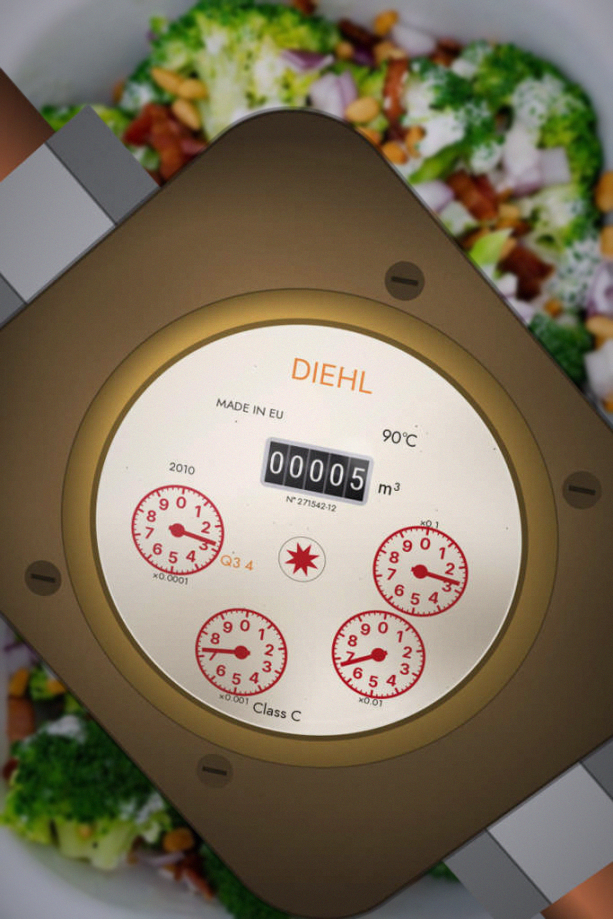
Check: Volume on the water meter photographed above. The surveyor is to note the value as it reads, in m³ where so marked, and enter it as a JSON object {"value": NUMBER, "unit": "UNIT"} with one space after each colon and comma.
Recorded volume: {"value": 5.2672, "unit": "m³"}
